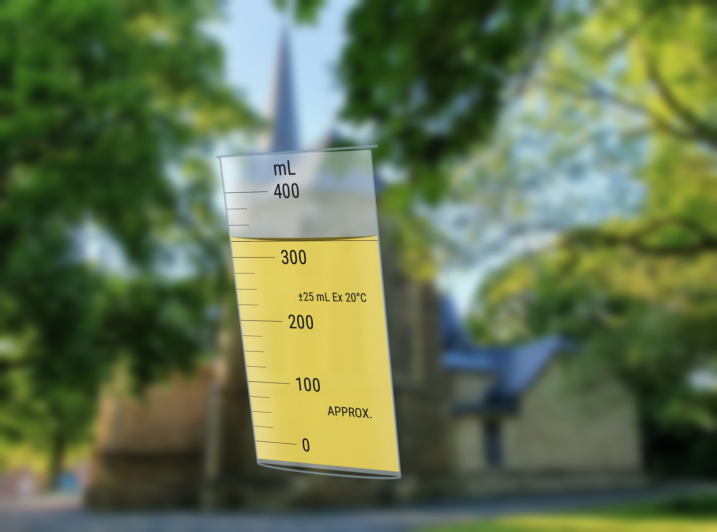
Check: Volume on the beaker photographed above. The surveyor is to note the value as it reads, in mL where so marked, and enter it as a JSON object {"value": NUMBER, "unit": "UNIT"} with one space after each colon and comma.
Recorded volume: {"value": 325, "unit": "mL"}
